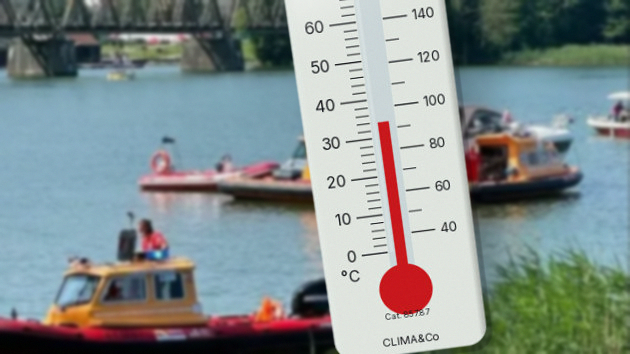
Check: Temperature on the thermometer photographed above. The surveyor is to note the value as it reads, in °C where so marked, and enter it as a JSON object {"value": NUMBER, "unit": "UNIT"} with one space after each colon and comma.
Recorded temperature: {"value": 34, "unit": "°C"}
